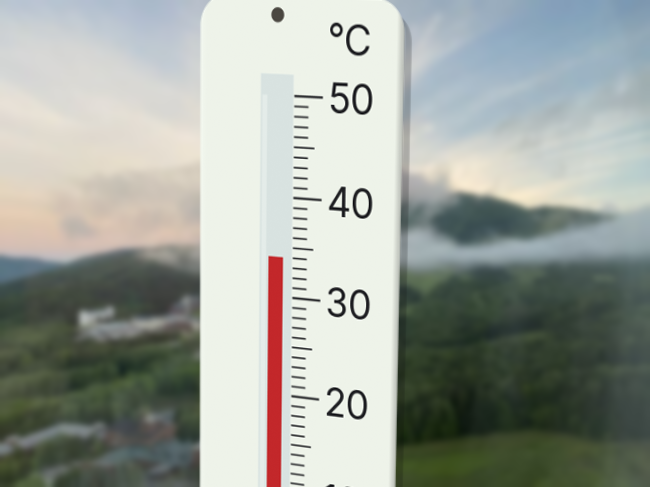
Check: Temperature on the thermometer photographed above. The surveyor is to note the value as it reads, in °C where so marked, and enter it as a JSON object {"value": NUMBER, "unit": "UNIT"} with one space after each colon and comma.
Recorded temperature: {"value": 34, "unit": "°C"}
